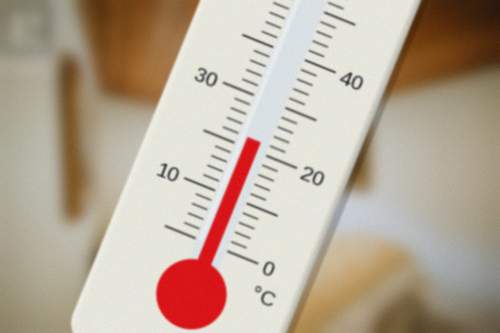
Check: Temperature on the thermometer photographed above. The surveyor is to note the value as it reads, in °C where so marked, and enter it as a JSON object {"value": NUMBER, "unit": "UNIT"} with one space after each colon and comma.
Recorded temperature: {"value": 22, "unit": "°C"}
